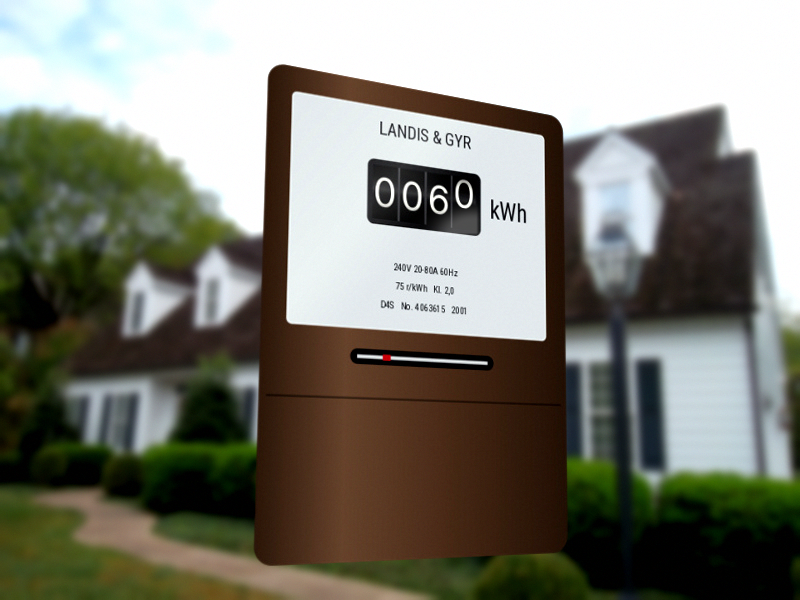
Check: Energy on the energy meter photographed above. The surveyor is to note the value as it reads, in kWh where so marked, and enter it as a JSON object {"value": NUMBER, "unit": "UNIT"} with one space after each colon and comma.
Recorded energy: {"value": 60, "unit": "kWh"}
